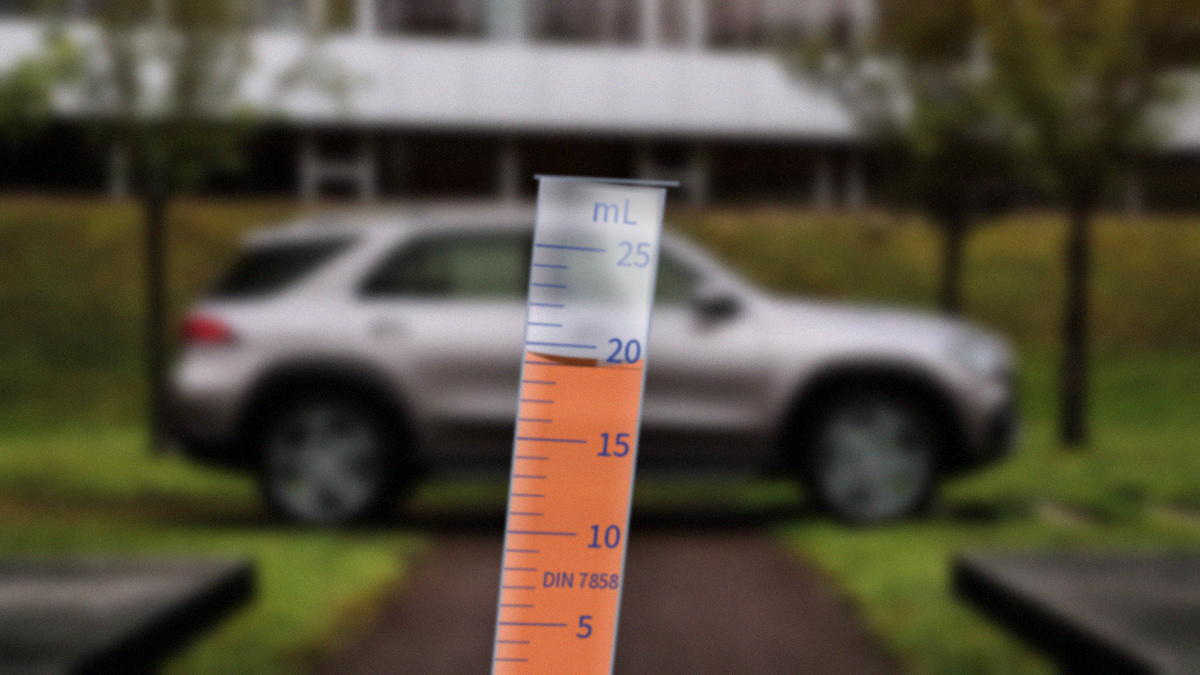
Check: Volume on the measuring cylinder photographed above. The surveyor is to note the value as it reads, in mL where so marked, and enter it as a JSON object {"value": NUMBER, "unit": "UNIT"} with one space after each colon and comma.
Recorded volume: {"value": 19, "unit": "mL"}
